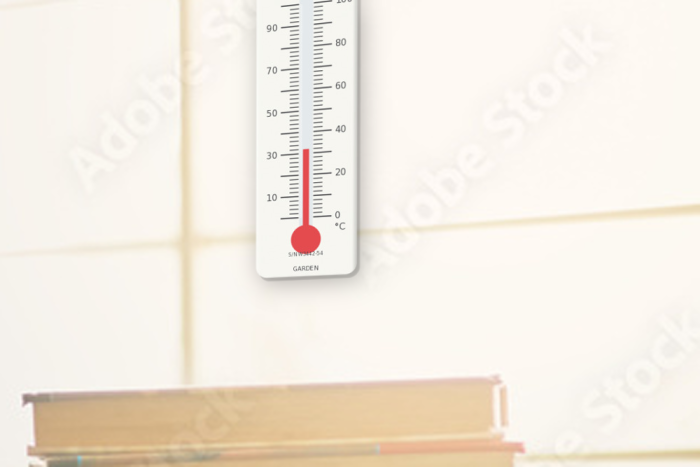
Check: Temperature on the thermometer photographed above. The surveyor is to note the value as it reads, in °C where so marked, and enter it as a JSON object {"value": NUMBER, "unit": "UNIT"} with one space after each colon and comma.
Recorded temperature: {"value": 32, "unit": "°C"}
